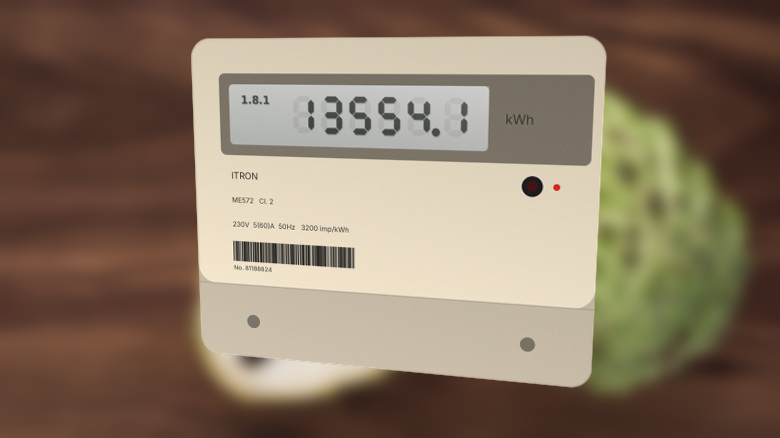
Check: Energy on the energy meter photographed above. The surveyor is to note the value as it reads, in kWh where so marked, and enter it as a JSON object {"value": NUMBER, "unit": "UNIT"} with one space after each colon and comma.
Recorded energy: {"value": 13554.1, "unit": "kWh"}
